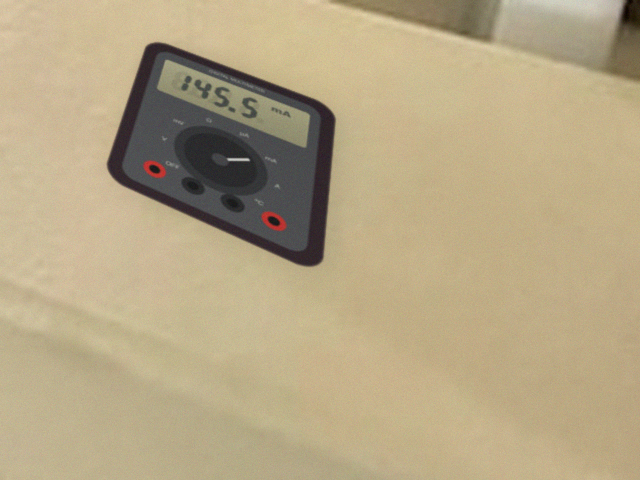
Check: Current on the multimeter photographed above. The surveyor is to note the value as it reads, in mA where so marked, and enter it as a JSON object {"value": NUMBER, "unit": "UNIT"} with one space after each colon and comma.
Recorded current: {"value": 145.5, "unit": "mA"}
